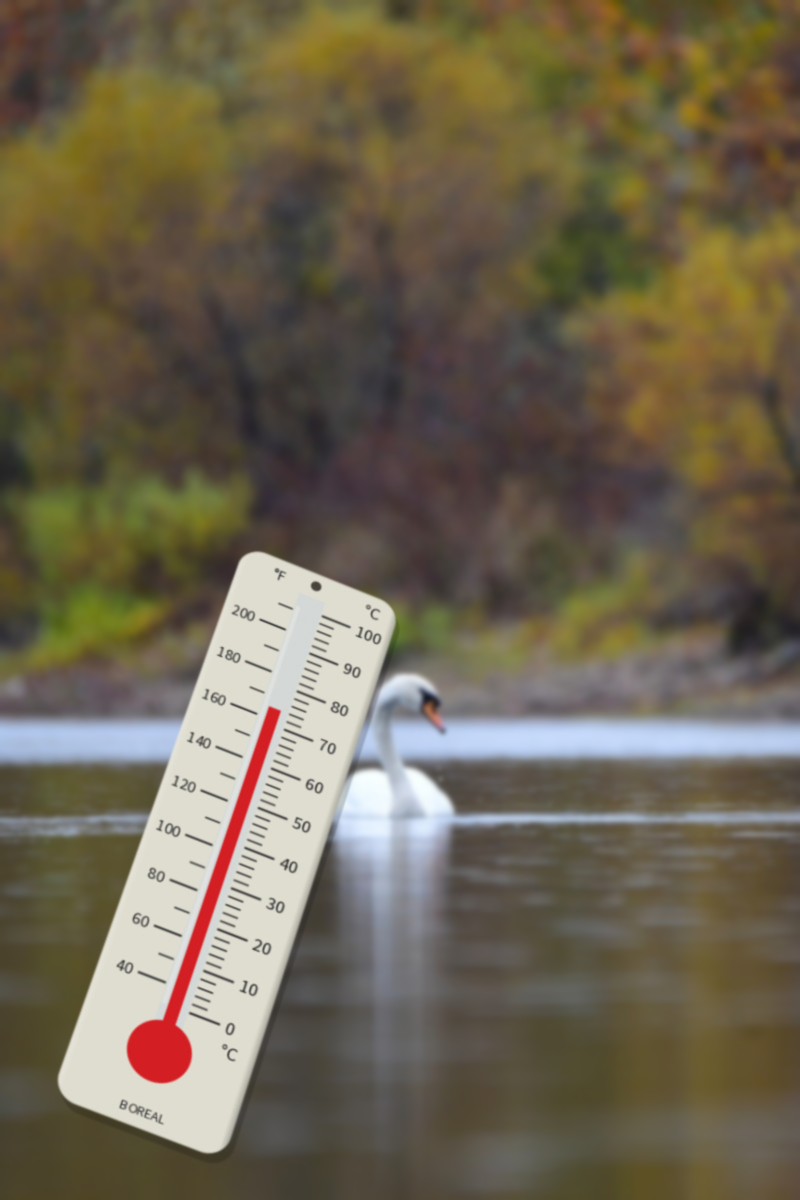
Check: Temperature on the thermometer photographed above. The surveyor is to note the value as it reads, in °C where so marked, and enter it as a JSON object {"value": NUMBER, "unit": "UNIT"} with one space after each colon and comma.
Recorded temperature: {"value": 74, "unit": "°C"}
